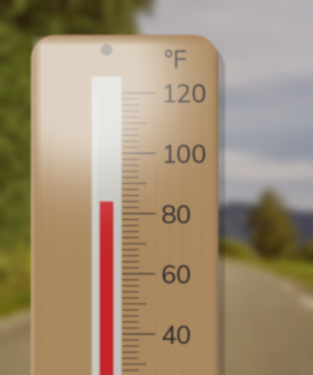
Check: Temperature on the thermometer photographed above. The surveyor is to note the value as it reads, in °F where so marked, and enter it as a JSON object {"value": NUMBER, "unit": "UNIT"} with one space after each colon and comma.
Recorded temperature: {"value": 84, "unit": "°F"}
